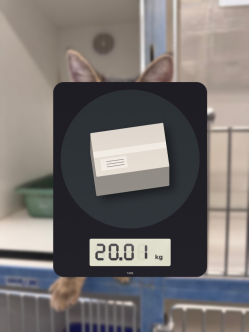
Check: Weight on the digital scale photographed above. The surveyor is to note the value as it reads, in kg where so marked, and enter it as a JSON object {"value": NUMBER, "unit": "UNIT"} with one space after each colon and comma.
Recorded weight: {"value": 20.01, "unit": "kg"}
